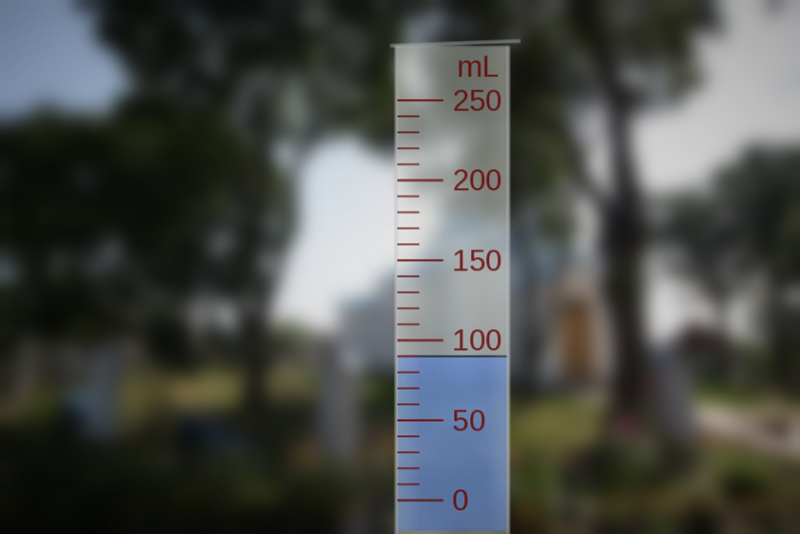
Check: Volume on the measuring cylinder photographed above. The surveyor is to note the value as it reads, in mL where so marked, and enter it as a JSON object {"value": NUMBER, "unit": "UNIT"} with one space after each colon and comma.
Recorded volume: {"value": 90, "unit": "mL"}
